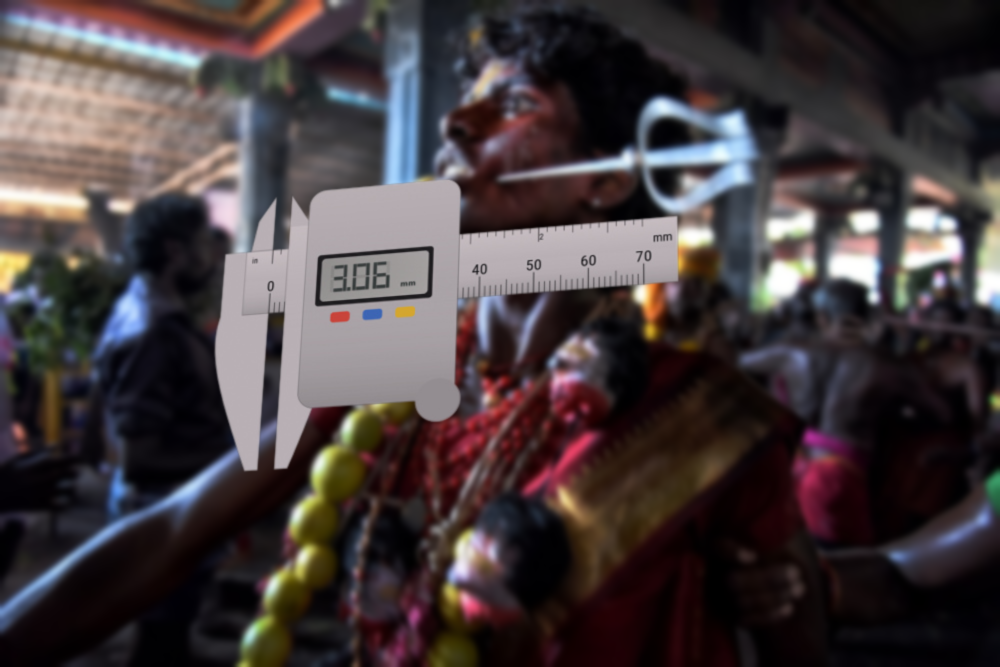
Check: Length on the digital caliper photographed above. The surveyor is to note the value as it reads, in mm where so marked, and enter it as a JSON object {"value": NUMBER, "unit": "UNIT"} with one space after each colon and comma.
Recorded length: {"value": 3.06, "unit": "mm"}
